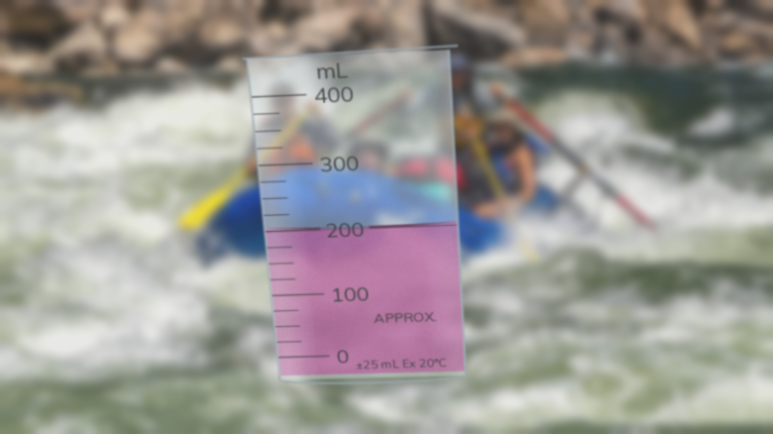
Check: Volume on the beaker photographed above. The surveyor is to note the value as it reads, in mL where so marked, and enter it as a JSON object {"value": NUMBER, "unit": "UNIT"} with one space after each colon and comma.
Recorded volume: {"value": 200, "unit": "mL"}
